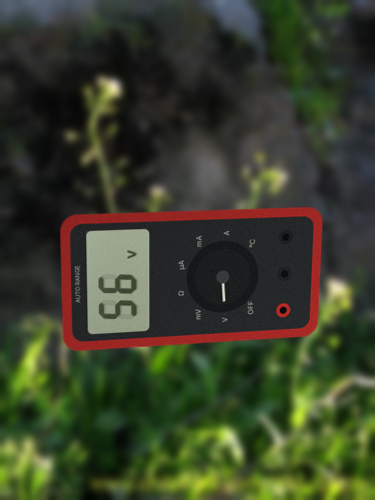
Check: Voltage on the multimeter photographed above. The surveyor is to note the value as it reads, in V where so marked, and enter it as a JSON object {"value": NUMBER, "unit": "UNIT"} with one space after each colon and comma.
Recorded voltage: {"value": 56, "unit": "V"}
